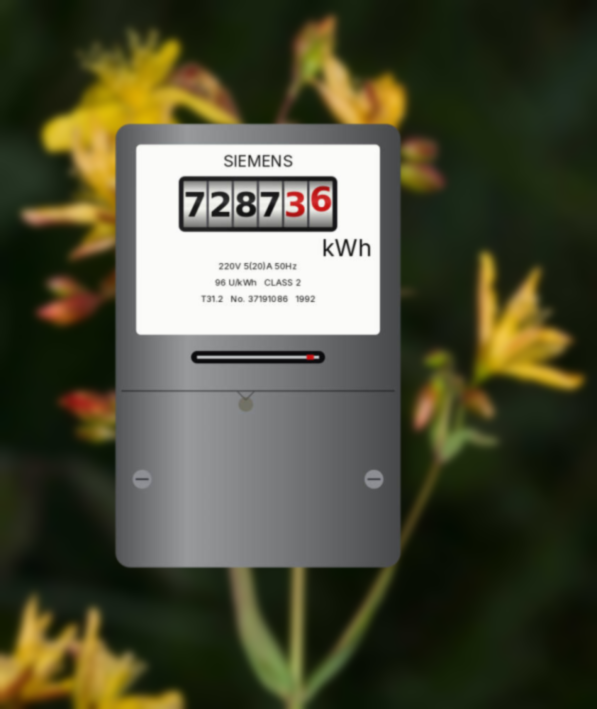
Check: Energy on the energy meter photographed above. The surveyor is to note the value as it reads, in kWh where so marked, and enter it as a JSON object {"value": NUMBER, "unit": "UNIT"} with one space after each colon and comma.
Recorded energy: {"value": 7287.36, "unit": "kWh"}
